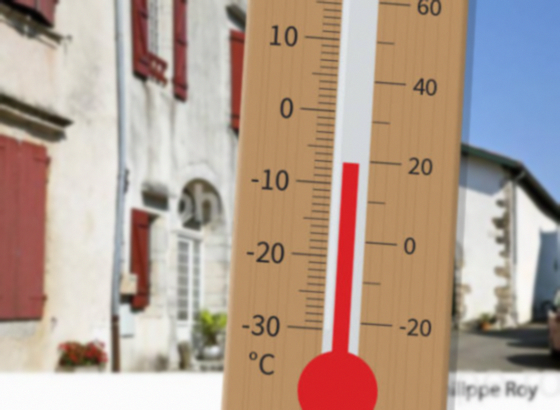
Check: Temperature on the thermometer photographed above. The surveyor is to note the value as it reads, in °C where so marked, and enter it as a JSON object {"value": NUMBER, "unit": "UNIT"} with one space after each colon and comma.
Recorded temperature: {"value": -7, "unit": "°C"}
